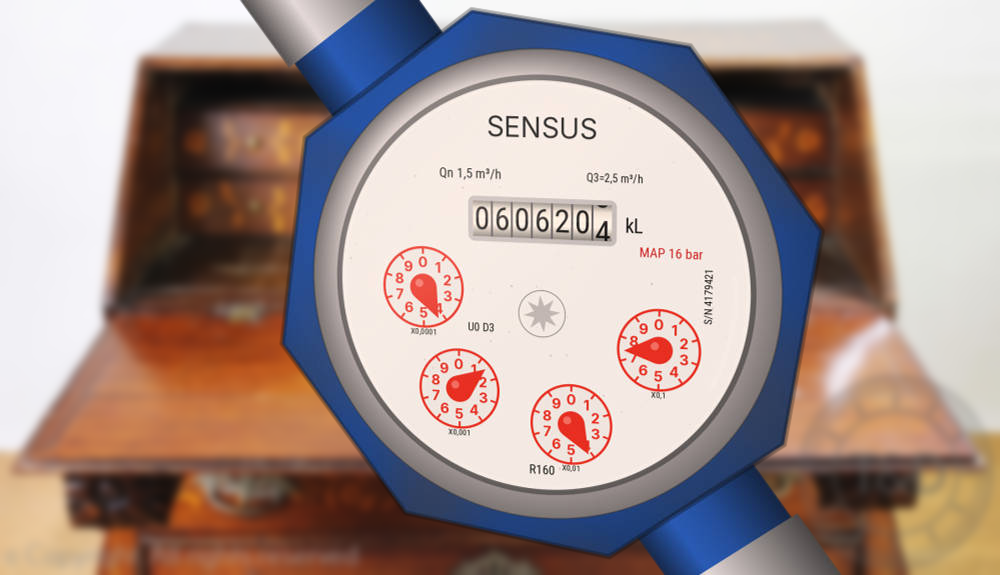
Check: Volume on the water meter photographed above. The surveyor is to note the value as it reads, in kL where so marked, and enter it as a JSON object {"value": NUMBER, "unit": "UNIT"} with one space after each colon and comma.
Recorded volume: {"value": 606203.7414, "unit": "kL"}
